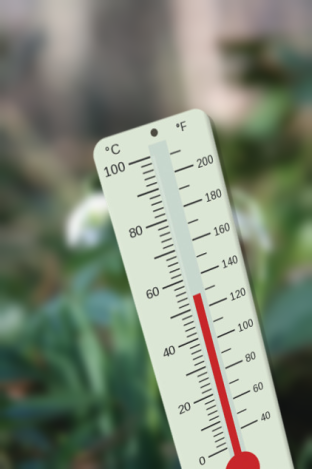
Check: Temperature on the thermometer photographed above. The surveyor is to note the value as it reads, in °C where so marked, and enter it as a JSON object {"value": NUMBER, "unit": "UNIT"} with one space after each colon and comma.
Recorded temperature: {"value": 54, "unit": "°C"}
